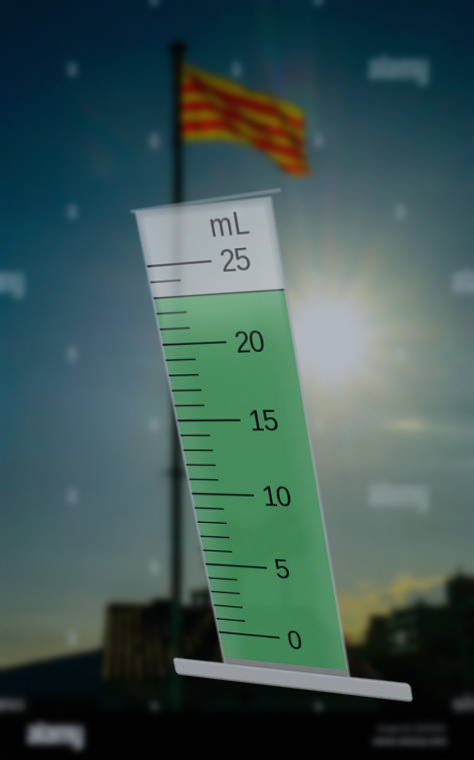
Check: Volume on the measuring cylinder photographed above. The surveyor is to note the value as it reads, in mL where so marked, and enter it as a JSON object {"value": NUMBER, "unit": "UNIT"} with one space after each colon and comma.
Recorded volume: {"value": 23, "unit": "mL"}
